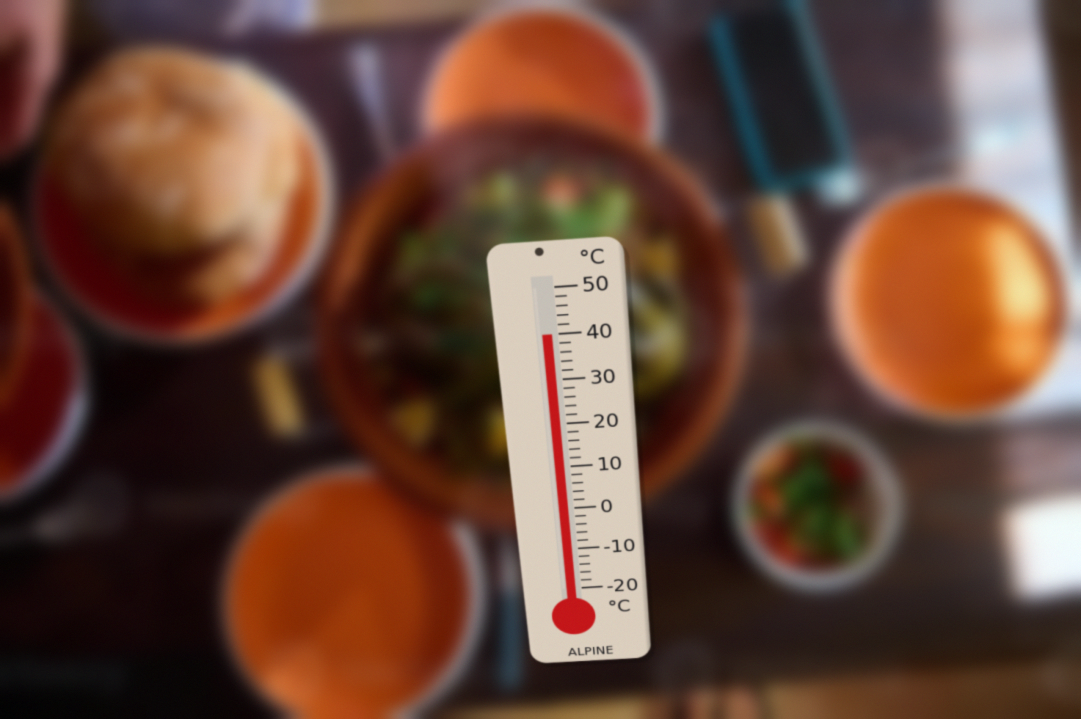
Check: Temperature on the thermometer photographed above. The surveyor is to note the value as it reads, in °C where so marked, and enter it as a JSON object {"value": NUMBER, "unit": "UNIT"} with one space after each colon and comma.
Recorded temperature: {"value": 40, "unit": "°C"}
